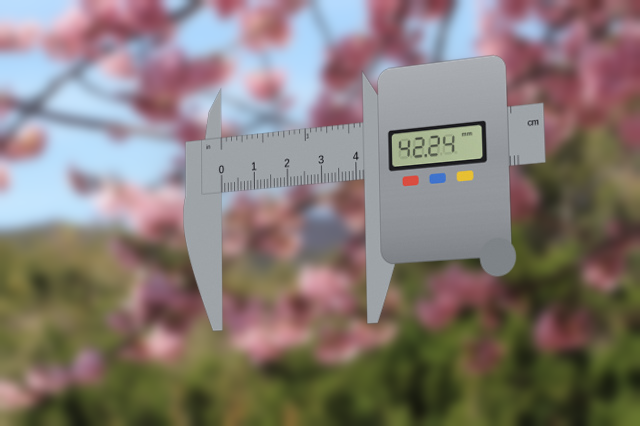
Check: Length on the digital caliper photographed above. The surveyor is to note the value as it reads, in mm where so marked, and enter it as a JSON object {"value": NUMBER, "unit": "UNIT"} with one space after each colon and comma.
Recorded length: {"value": 42.24, "unit": "mm"}
